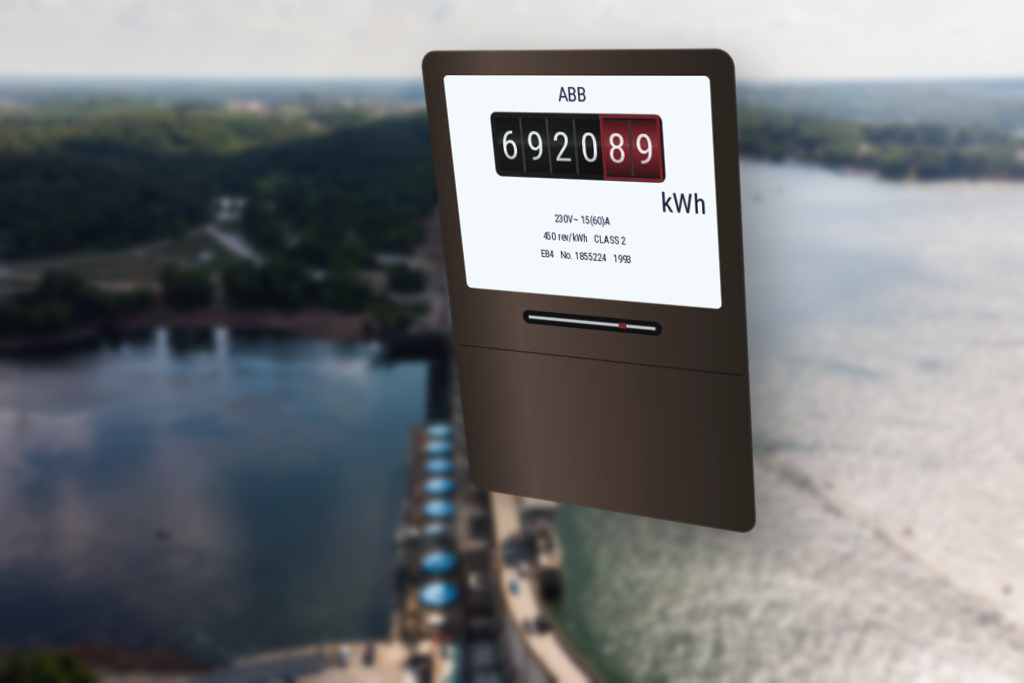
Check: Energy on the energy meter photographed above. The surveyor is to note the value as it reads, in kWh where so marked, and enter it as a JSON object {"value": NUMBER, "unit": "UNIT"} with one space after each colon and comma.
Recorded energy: {"value": 6920.89, "unit": "kWh"}
